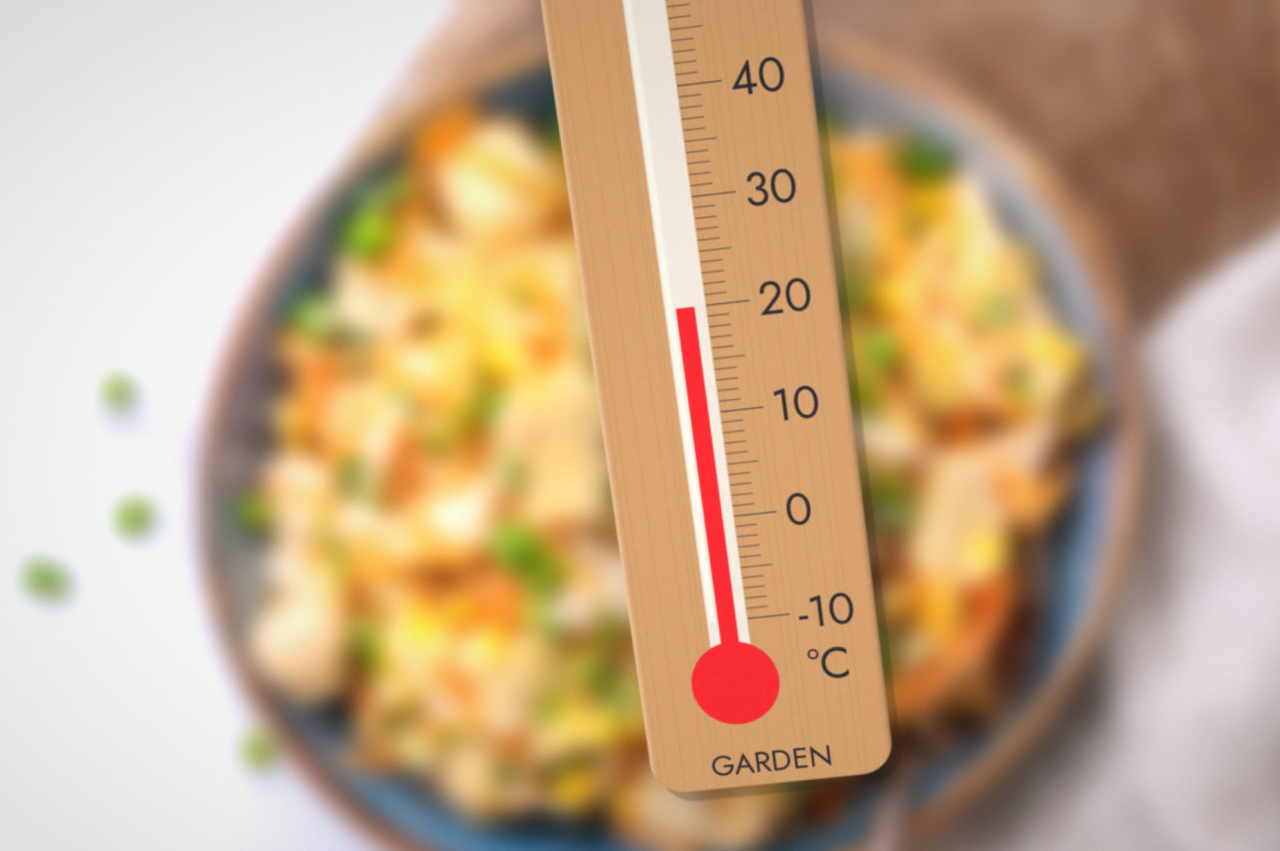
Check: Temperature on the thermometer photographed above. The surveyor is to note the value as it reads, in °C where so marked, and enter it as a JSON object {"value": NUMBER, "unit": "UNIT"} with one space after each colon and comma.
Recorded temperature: {"value": 20, "unit": "°C"}
